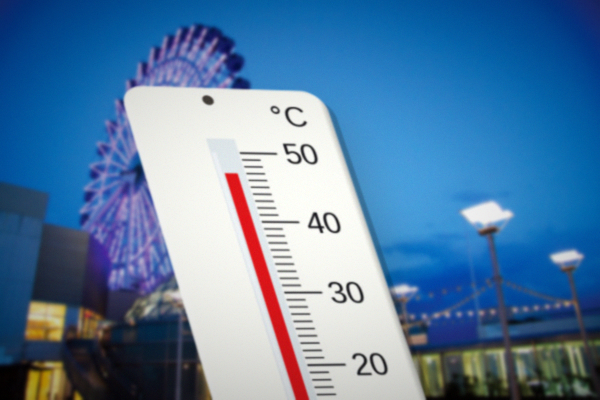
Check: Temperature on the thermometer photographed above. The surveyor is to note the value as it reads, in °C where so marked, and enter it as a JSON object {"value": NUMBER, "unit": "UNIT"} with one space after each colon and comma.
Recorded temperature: {"value": 47, "unit": "°C"}
